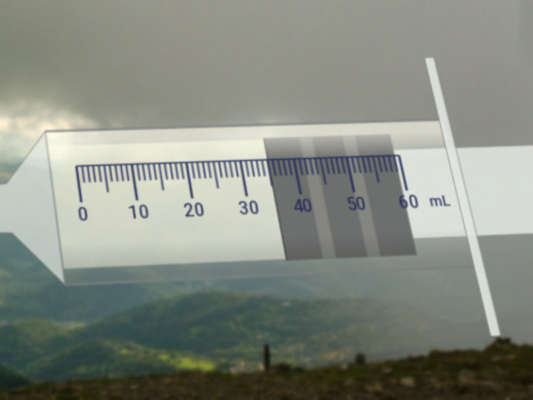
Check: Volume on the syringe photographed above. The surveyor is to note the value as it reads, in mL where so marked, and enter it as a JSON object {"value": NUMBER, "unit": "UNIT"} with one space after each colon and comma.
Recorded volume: {"value": 35, "unit": "mL"}
